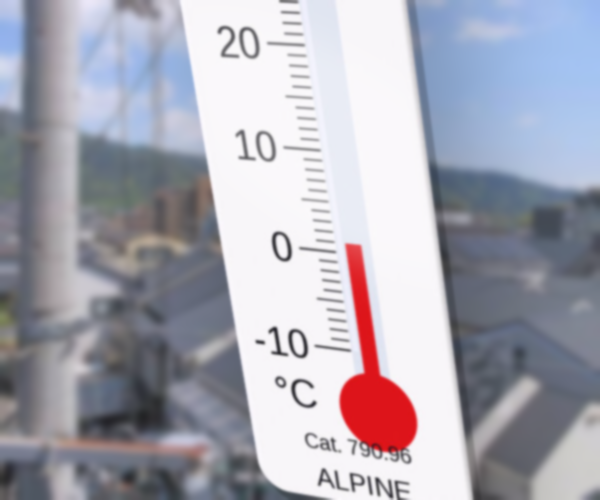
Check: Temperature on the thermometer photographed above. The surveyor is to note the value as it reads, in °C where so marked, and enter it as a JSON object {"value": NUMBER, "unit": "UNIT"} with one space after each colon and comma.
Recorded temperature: {"value": 1, "unit": "°C"}
